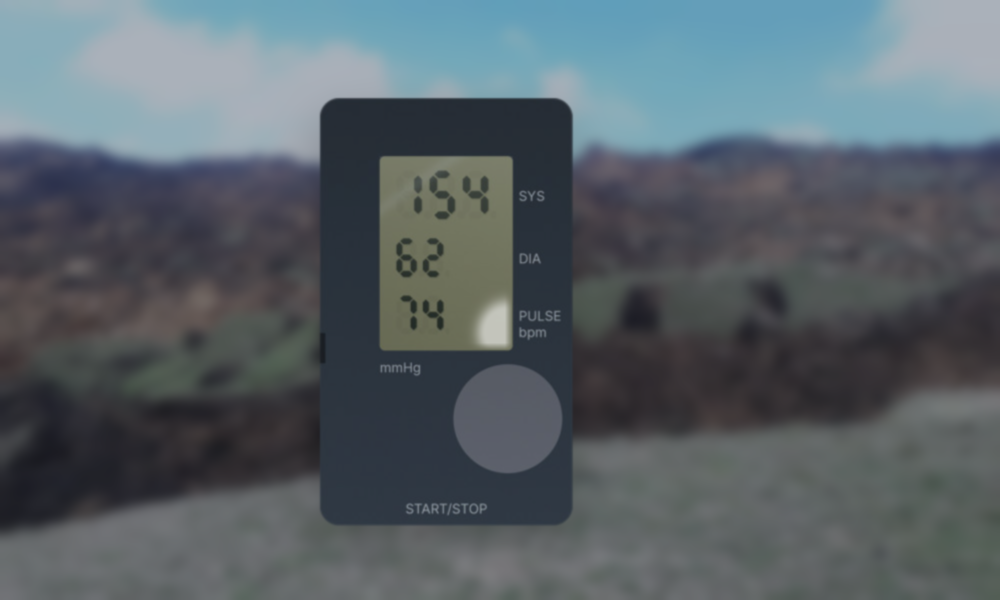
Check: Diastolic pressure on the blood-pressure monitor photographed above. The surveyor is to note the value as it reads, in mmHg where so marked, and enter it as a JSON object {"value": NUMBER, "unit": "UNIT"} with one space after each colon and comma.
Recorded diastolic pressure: {"value": 62, "unit": "mmHg"}
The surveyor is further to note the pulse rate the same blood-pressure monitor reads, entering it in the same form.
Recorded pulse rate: {"value": 74, "unit": "bpm"}
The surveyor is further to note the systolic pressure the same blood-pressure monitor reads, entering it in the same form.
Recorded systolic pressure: {"value": 154, "unit": "mmHg"}
